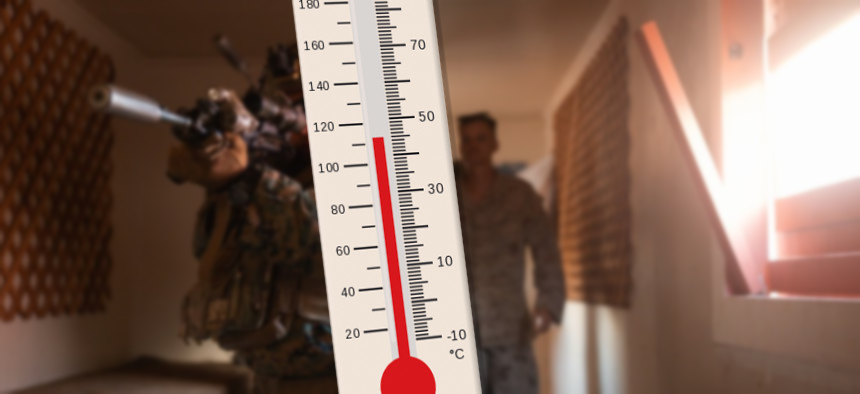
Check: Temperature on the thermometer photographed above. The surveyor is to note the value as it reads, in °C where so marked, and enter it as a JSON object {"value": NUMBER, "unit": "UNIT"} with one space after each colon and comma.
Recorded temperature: {"value": 45, "unit": "°C"}
